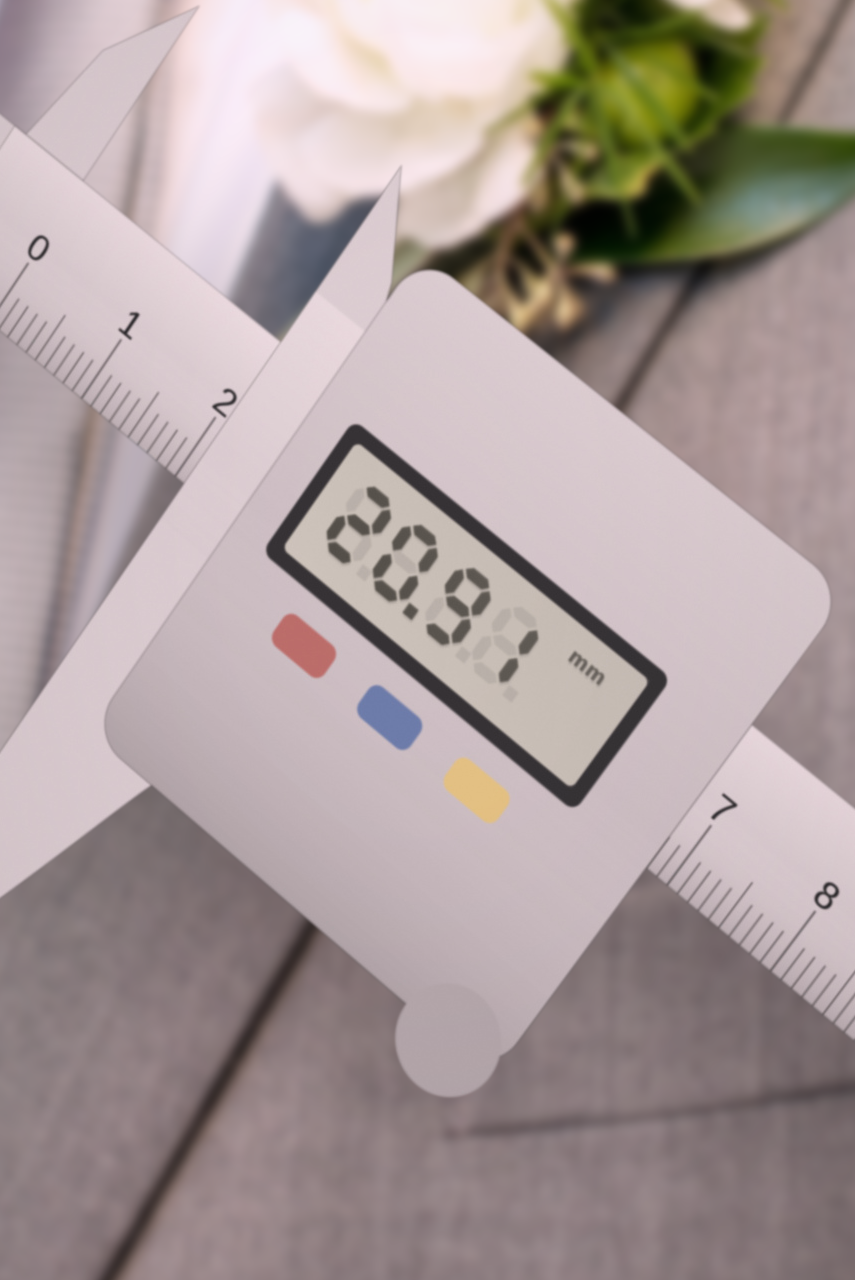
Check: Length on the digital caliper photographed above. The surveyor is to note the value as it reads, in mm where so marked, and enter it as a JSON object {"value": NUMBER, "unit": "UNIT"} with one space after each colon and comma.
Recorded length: {"value": 20.91, "unit": "mm"}
